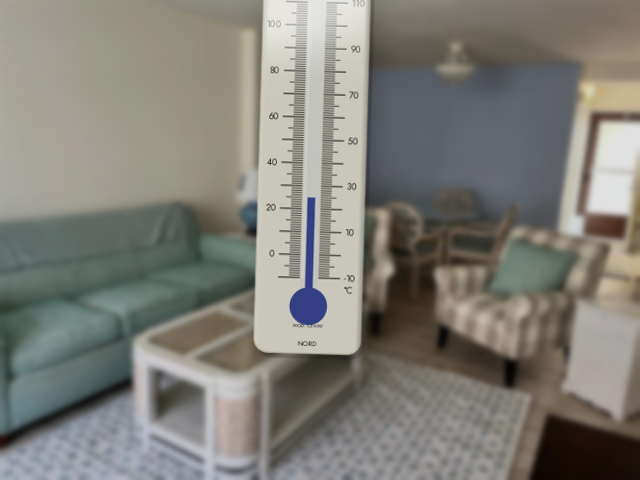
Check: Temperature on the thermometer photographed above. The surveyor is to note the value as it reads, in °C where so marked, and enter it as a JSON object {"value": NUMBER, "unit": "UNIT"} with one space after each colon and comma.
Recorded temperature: {"value": 25, "unit": "°C"}
